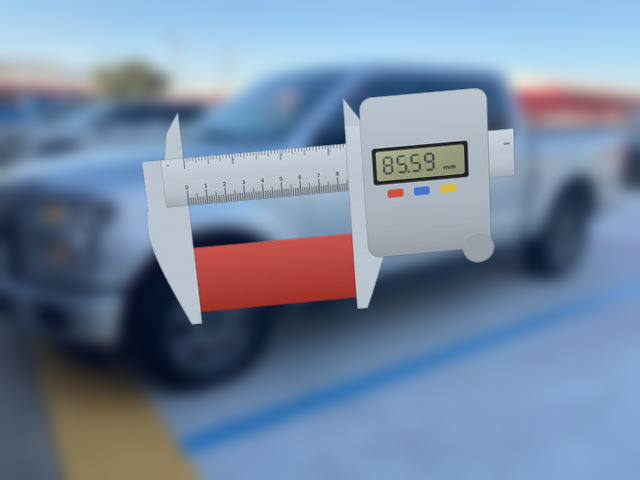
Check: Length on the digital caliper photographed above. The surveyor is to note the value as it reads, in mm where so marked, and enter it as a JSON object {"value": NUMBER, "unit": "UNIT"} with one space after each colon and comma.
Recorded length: {"value": 85.59, "unit": "mm"}
